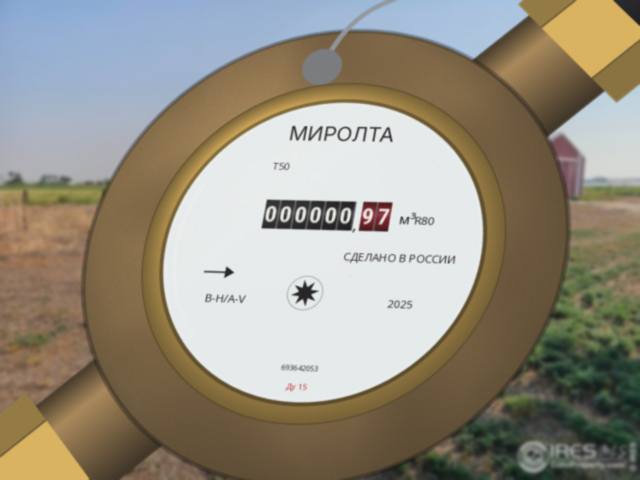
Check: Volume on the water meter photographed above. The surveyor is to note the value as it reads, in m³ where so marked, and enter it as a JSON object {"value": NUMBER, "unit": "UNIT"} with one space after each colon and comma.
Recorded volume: {"value": 0.97, "unit": "m³"}
